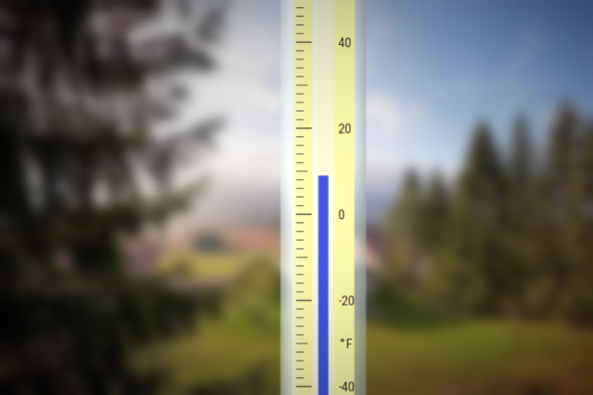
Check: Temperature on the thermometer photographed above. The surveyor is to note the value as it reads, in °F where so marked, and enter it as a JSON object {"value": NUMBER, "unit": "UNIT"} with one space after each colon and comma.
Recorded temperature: {"value": 9, "unit": "°F"}
